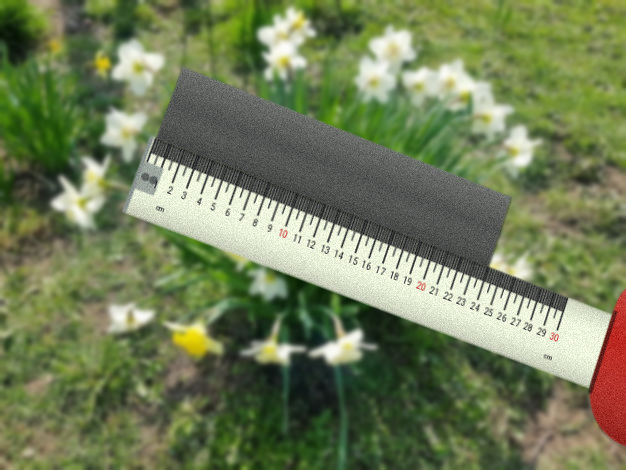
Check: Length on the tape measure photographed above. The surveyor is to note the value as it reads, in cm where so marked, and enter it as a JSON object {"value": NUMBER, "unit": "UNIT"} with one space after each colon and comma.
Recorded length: {"value": 24, "unit": "cm"}
